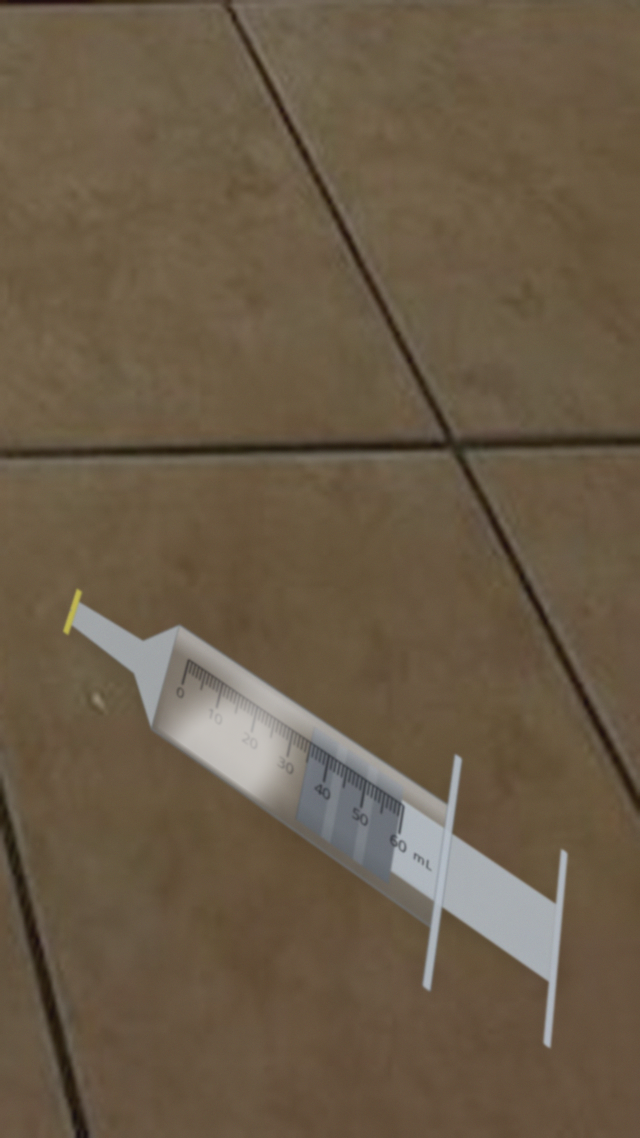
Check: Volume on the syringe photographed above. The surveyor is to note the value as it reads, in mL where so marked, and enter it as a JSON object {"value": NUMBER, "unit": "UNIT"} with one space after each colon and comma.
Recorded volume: {"value": 35, "unit": "mL"}
